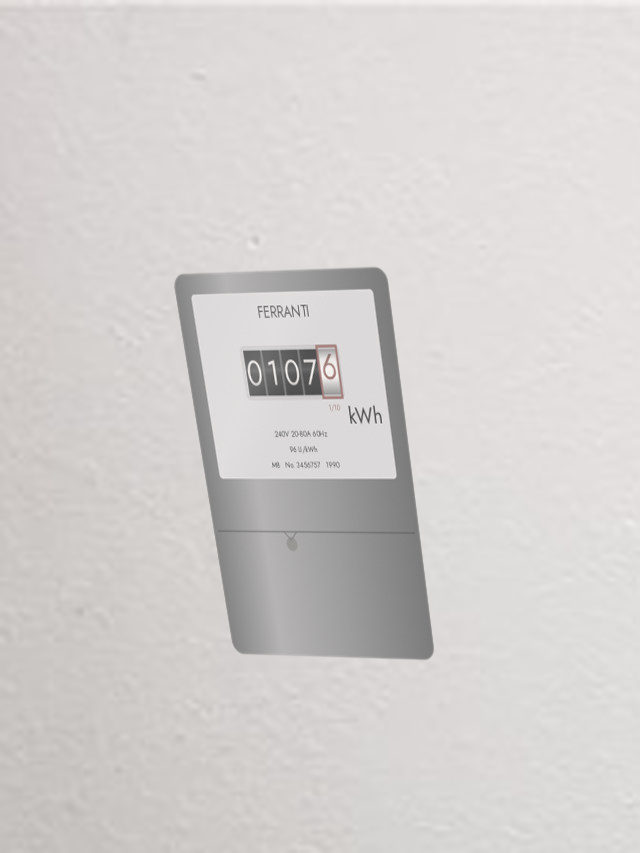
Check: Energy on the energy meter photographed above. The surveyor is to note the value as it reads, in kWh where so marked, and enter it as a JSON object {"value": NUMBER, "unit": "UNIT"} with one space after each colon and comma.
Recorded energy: {"value": 107.6, "unit": "kWh"}
